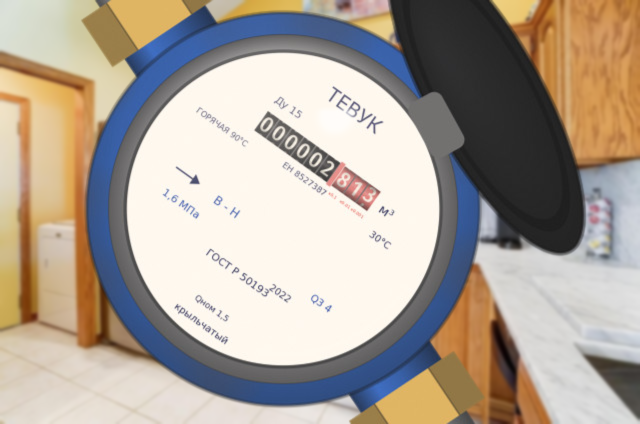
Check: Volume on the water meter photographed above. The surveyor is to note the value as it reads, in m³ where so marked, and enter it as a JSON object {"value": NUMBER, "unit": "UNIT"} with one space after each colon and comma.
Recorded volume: {"value": 2.813, "unit": "m³"}
